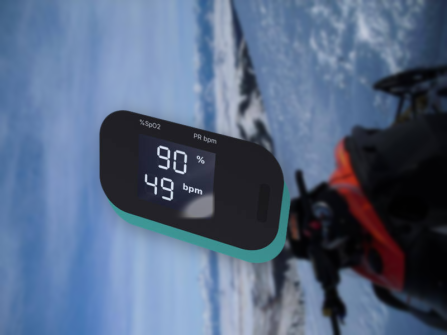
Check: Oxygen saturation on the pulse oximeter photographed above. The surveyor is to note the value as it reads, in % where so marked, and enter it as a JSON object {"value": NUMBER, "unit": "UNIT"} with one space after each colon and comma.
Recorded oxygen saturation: {"value": 90, "unit": "%"}
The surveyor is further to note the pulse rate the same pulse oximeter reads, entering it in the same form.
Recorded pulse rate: {"value": 49, "unit": "bpm"}
